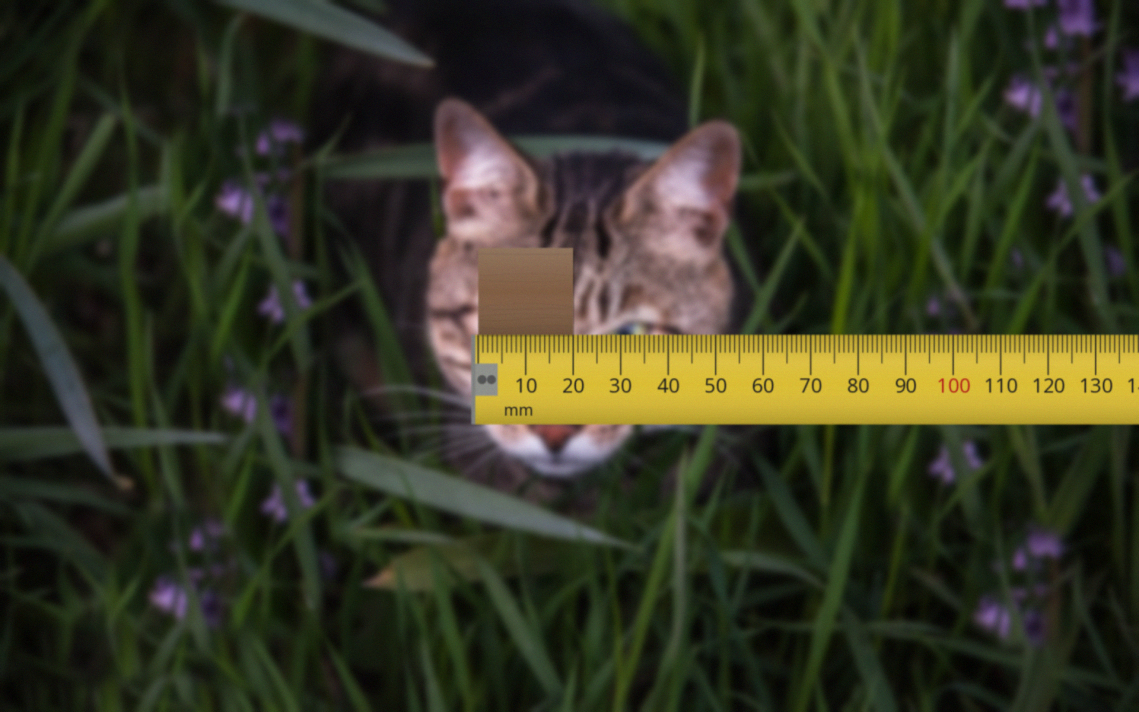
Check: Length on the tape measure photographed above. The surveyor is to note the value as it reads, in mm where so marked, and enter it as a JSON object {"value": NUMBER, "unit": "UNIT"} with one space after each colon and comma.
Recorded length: {"value": 20, "unit": "mm"}
